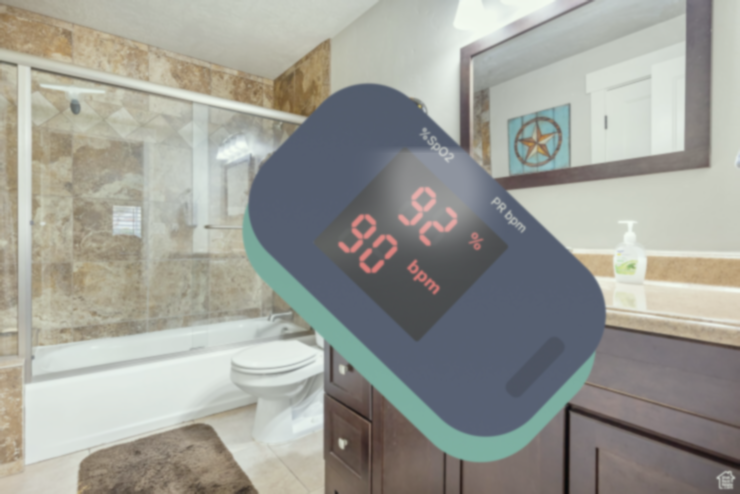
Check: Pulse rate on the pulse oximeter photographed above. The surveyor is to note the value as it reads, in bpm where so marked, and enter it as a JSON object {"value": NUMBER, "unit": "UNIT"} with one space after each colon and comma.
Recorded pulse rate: {"value": 90, "unit": "bpm"}
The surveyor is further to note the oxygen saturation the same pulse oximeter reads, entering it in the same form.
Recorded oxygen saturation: {"value": 92, "unit": "%"}
